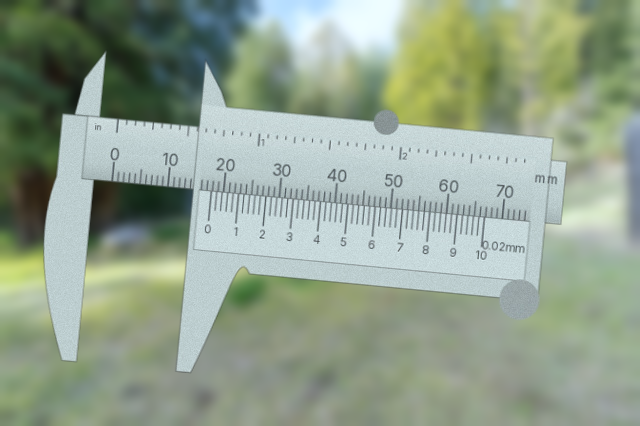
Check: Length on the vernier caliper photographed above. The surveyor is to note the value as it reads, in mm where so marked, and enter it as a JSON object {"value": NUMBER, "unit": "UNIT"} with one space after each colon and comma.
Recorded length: {"value": 17.8, "unit": "mm"}
